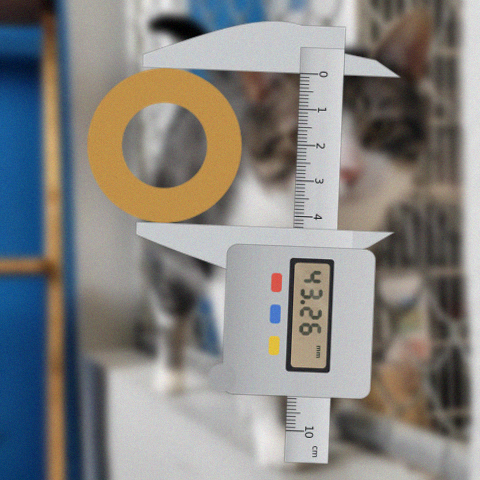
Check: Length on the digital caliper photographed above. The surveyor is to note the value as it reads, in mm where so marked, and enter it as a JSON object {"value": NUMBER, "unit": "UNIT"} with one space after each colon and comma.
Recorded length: {"value": 43.26, "unit": "mm"}
